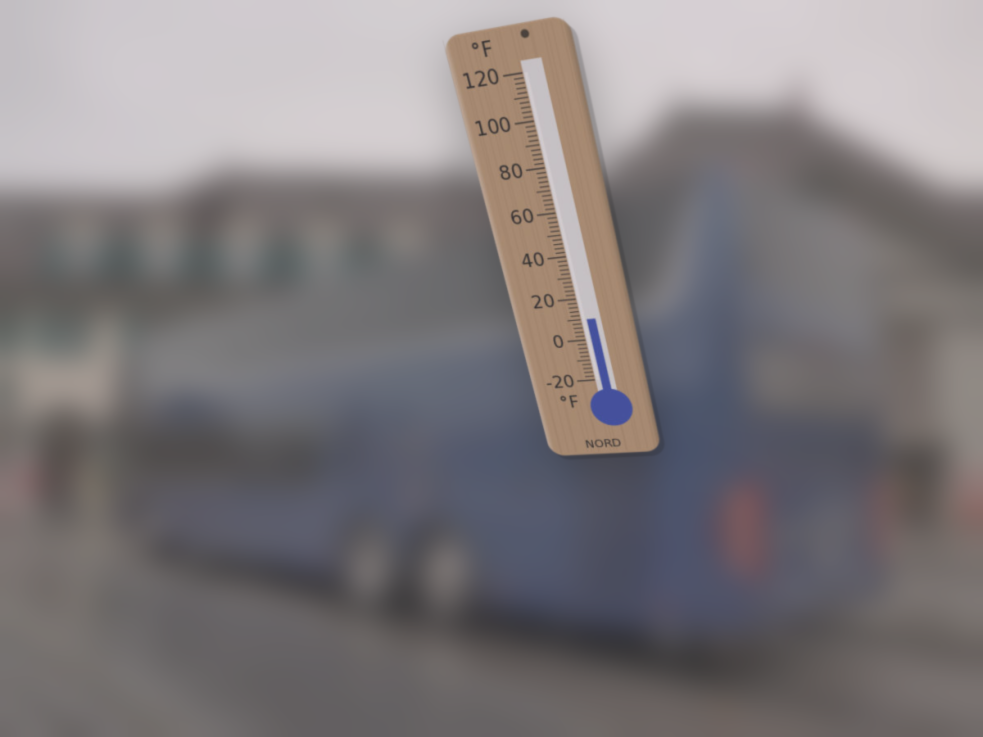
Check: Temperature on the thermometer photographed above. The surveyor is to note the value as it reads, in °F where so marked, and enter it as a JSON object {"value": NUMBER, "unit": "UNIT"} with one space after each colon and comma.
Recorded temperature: {"value": 10, "unit": "°F"}
